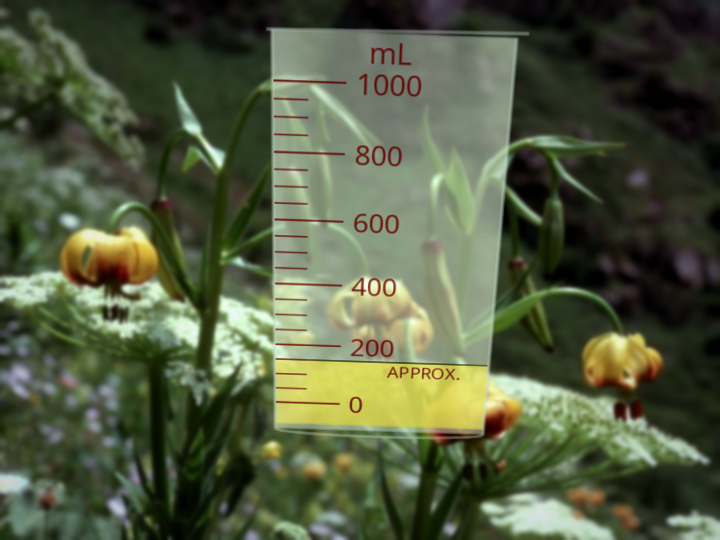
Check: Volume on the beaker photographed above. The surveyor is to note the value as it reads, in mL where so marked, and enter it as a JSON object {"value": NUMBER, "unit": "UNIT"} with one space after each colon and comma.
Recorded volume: {"value": 150, "unit": "mL"}
